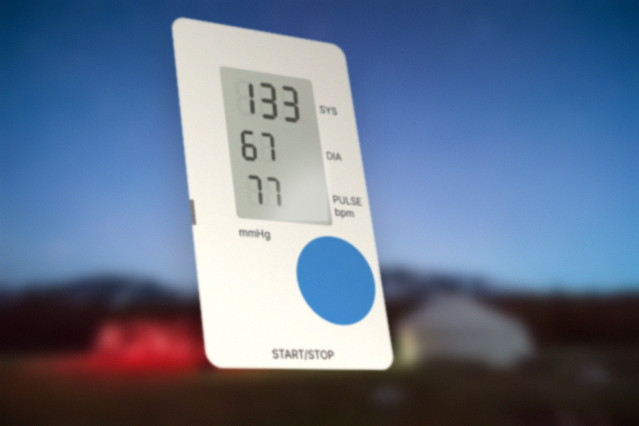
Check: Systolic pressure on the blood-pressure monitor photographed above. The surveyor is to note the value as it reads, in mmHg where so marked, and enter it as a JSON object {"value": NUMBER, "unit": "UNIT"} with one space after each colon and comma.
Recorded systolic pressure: {"value": 133, "unit": "mmHg"}
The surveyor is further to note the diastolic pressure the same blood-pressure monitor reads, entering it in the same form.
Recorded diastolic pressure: {"value": 67, "unit": "mmHg"}
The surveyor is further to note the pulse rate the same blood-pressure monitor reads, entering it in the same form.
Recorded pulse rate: {"value": 77, "unit": "bpm"}
